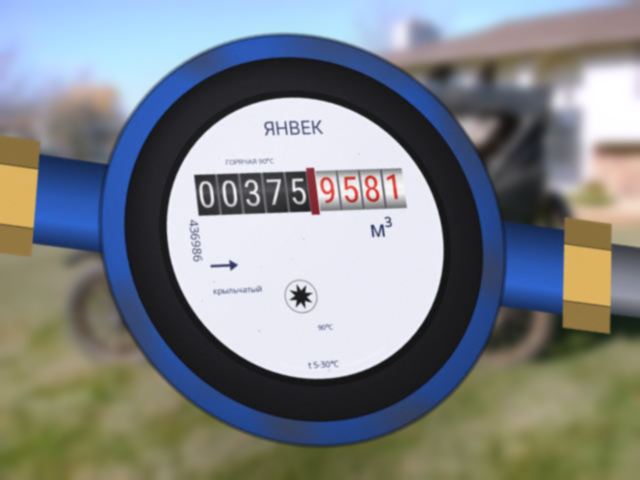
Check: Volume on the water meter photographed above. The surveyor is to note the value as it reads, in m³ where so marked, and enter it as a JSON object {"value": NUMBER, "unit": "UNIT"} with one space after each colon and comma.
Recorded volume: {"value": 375.9581, "unit": "m³"}
